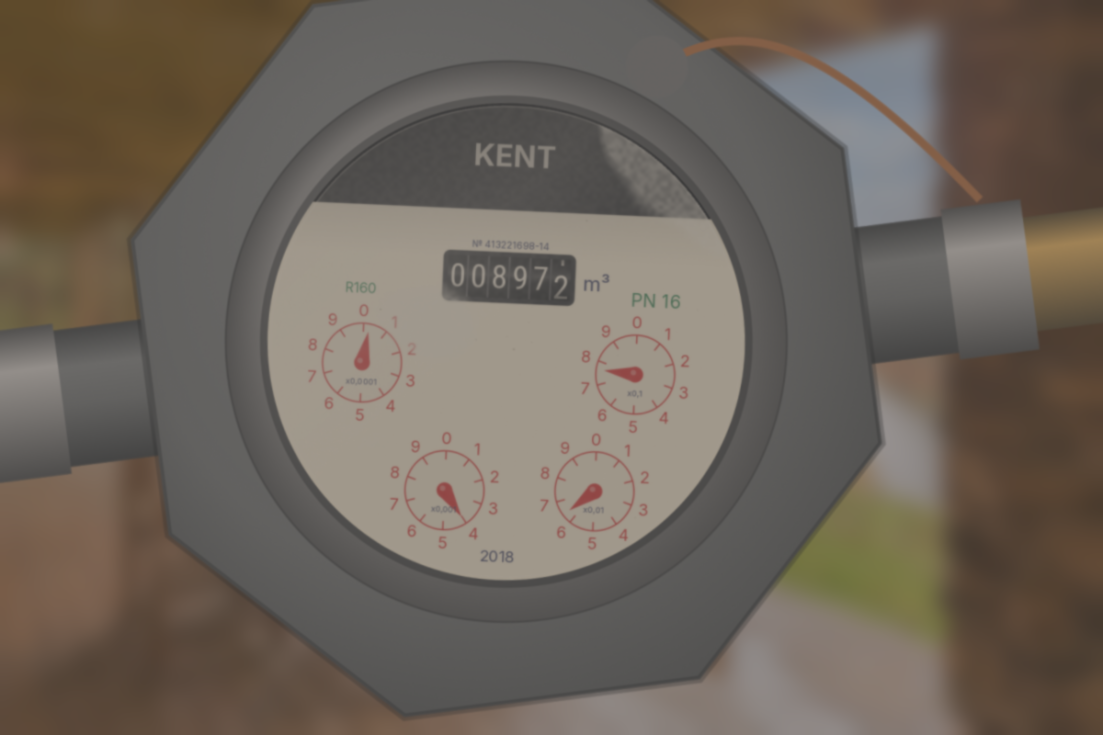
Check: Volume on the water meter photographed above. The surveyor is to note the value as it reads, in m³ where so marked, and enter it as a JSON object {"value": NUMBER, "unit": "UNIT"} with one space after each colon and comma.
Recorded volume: {"value": 8971.7640, "unit": "m³"}
